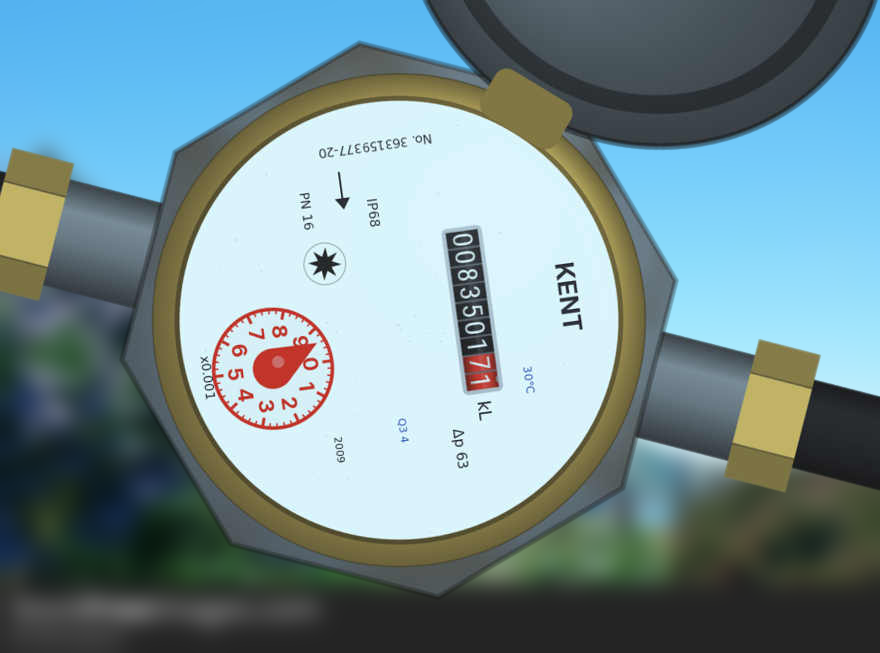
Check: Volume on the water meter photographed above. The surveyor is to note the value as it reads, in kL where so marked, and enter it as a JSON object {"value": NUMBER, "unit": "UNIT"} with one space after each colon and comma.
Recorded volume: {"value": 83501.709, "unit": "kL"}
